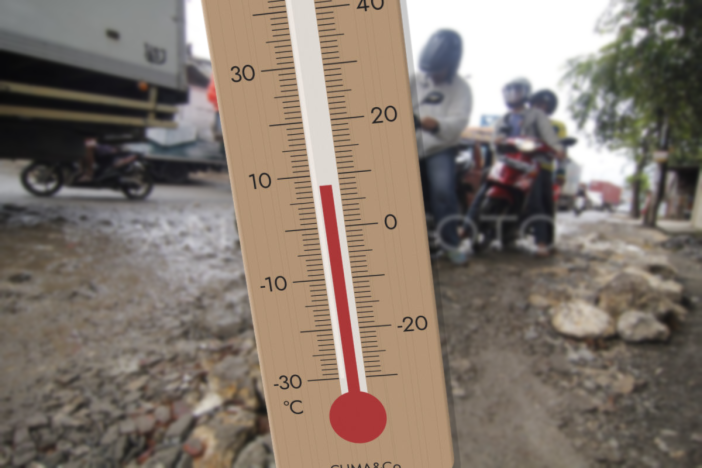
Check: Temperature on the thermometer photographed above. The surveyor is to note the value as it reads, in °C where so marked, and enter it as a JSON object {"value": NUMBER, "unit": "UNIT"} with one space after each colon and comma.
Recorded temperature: {"value": 8, "unit": "°C"}
